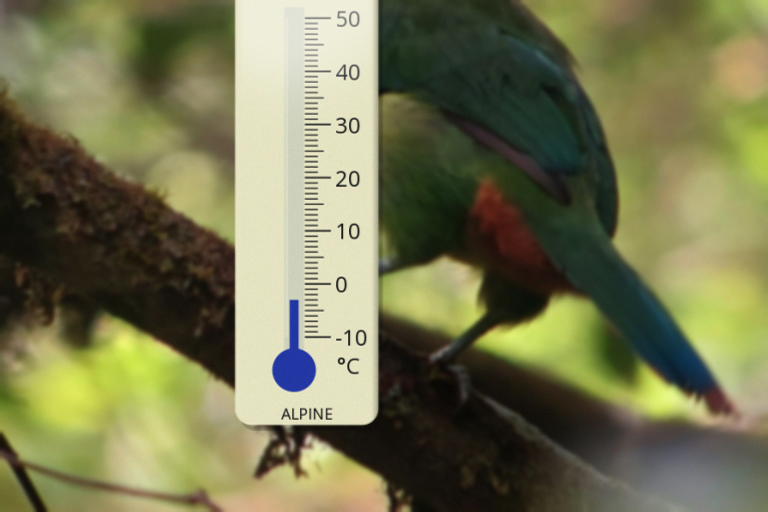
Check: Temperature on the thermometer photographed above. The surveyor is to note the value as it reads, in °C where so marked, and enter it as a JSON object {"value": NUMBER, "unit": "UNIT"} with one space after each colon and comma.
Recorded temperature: {"value": -3, "unit": "°C"}
